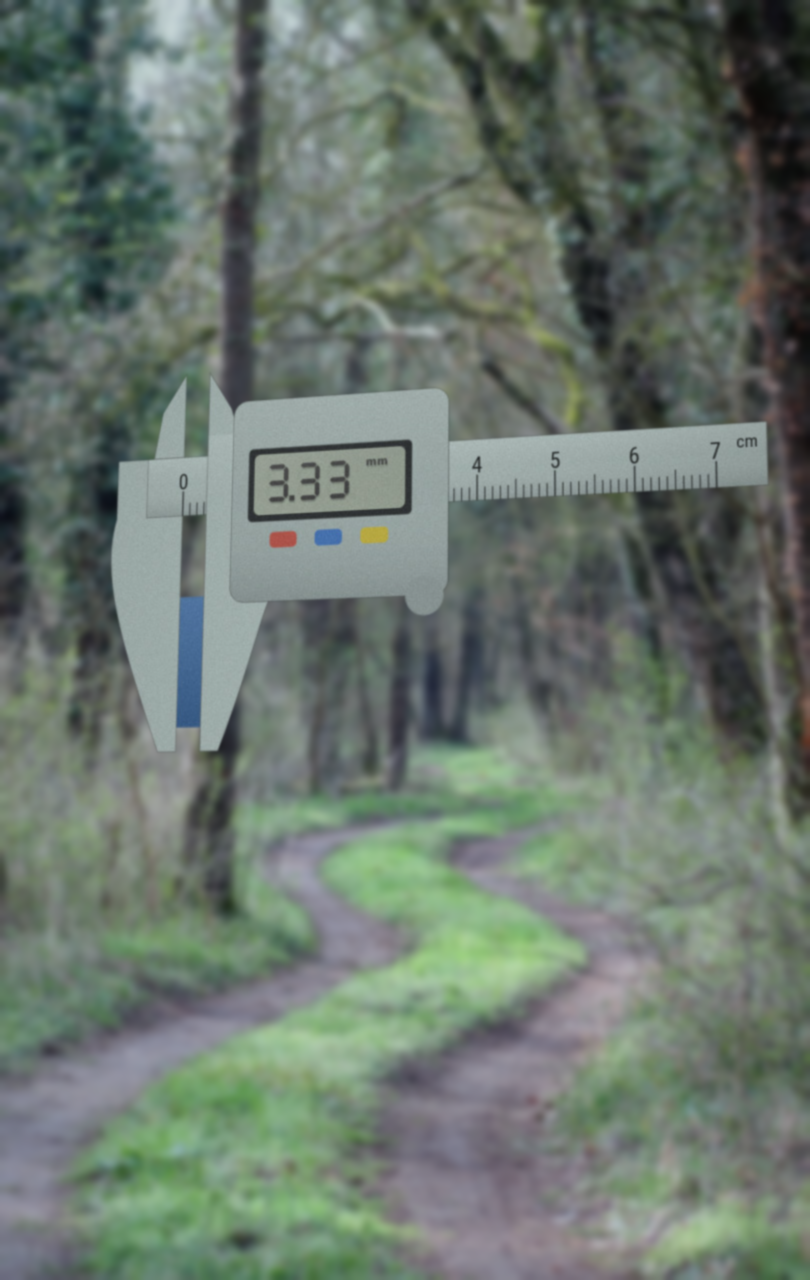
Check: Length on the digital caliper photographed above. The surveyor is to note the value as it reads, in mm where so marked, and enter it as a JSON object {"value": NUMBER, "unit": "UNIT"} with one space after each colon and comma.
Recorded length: {"value": 3.33, "unit": "mm"}
